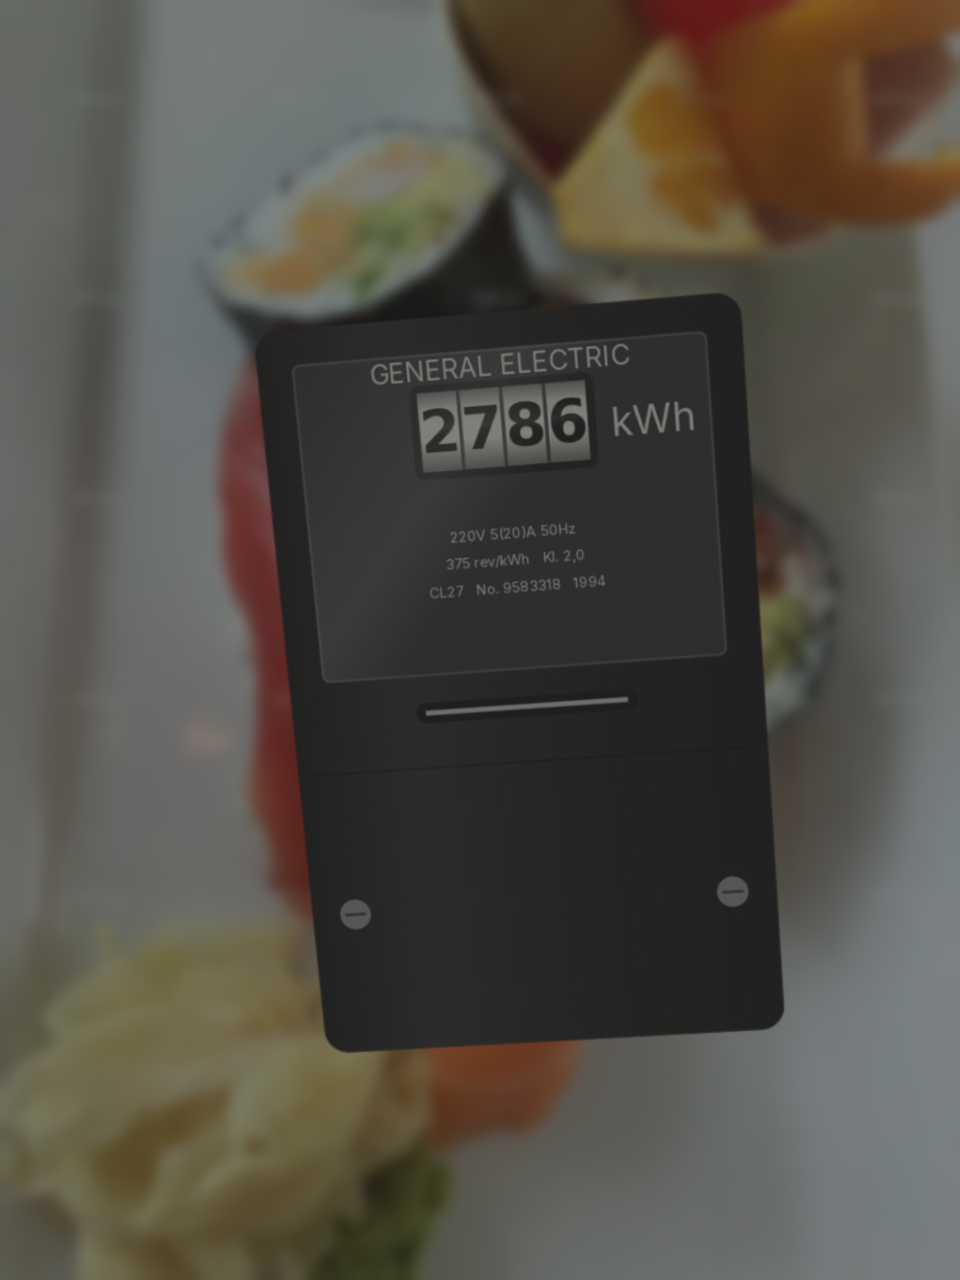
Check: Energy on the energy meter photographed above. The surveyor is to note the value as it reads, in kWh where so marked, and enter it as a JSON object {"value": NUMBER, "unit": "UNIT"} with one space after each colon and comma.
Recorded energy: {"value": 2786, "unit": "kWh"}
